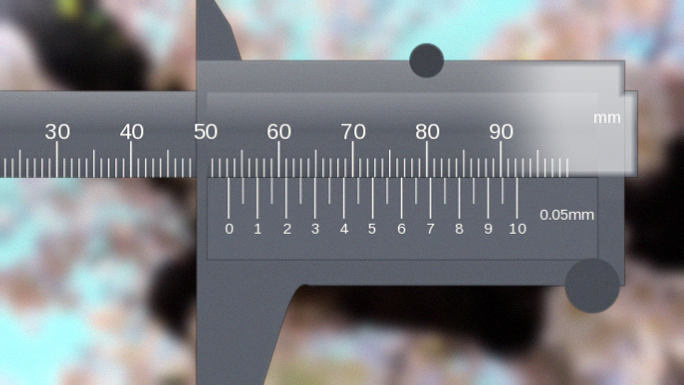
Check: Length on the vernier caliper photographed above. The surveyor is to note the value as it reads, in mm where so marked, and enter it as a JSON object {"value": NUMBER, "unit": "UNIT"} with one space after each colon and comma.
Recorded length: {"value": 53.2, "unit": "mm"}
